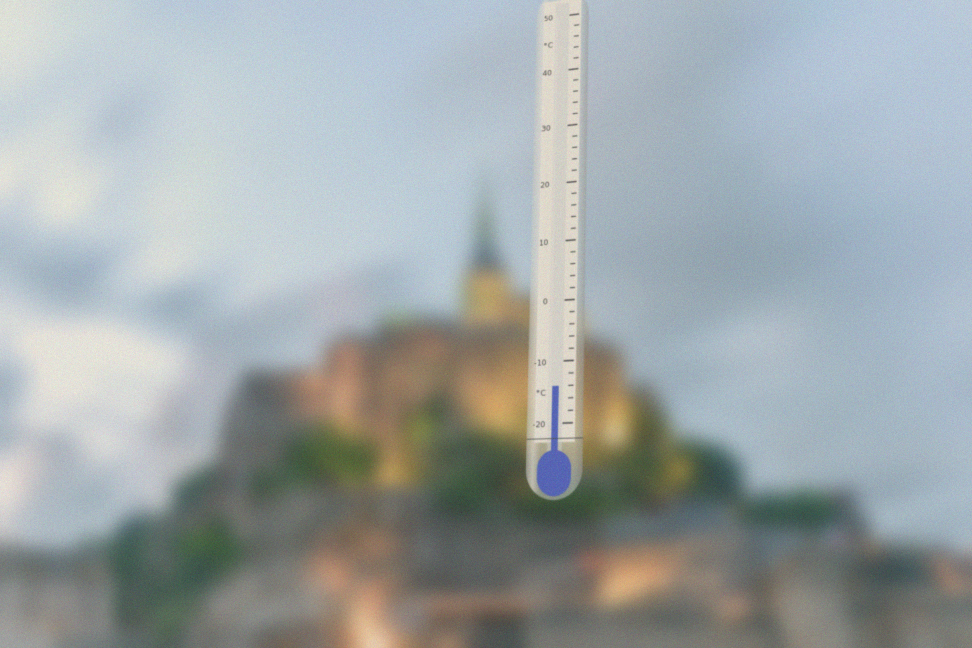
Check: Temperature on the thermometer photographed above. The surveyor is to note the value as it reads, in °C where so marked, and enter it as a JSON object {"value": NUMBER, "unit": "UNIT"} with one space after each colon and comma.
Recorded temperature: {"value": -14, "unit": "°C"}
